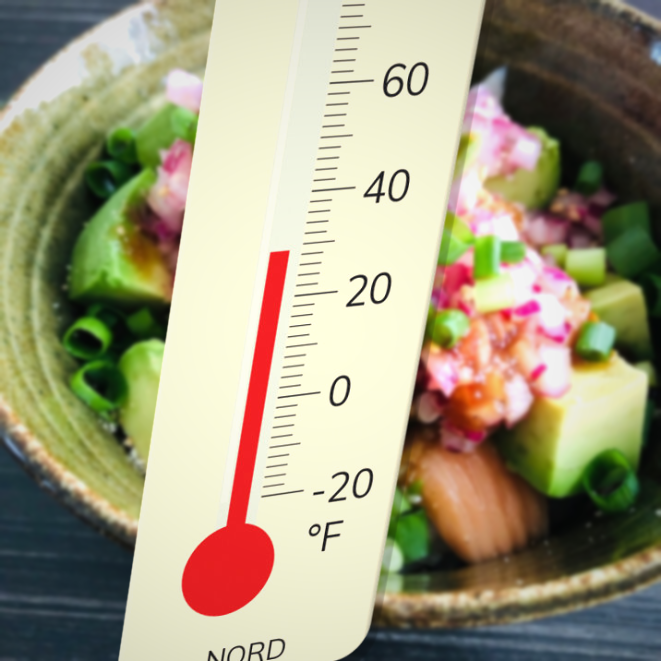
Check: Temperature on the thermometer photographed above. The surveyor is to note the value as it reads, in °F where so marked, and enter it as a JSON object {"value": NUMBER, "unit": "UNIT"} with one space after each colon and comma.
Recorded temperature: {"value": 29, "unit": "°F"}
